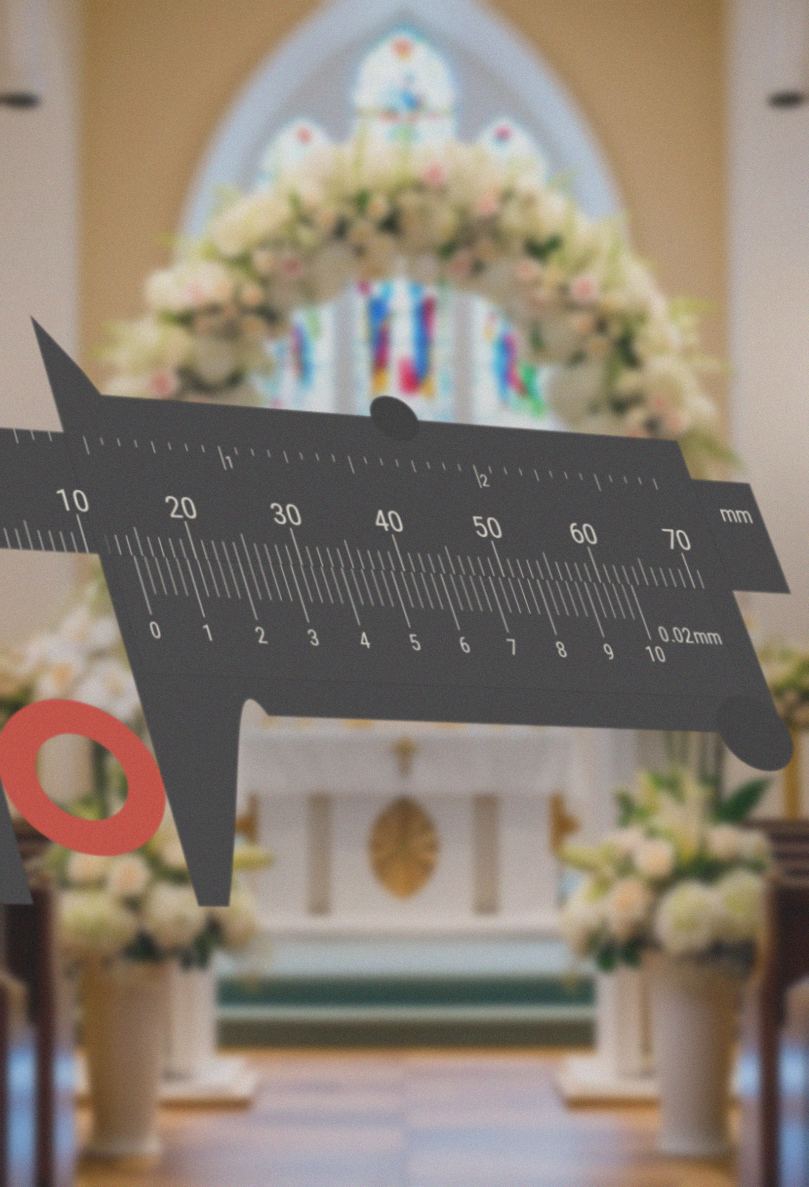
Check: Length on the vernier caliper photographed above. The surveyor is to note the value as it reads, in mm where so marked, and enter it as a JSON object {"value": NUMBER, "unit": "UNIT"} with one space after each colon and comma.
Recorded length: {"value": 14.2, "unit": "mm"}
